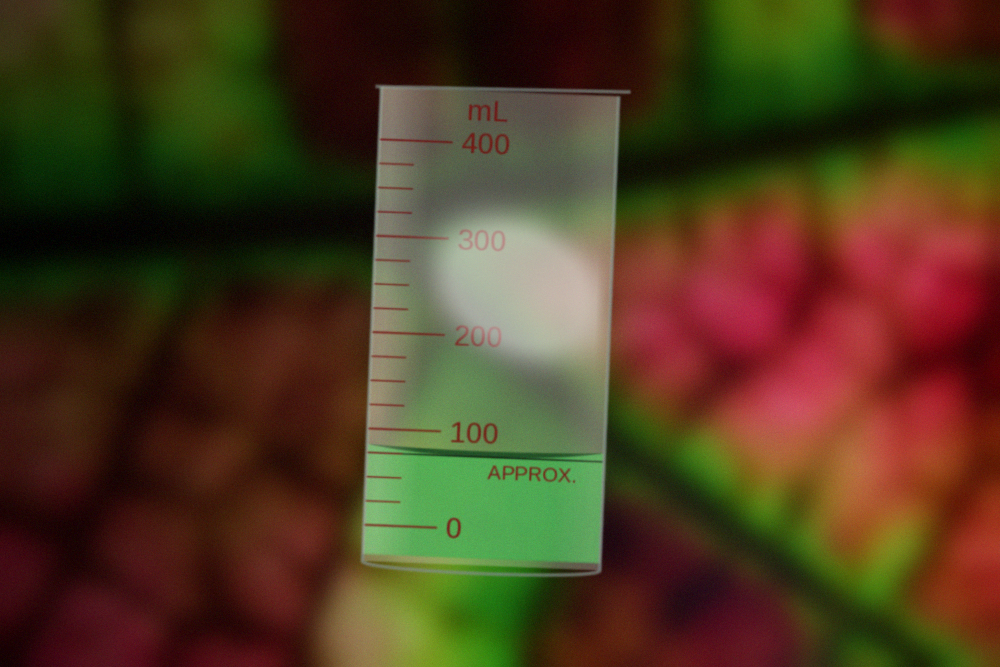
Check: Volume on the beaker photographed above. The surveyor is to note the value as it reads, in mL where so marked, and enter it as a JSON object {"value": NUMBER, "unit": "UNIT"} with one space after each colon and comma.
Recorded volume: {"value": 75, "unit": "mL"}
